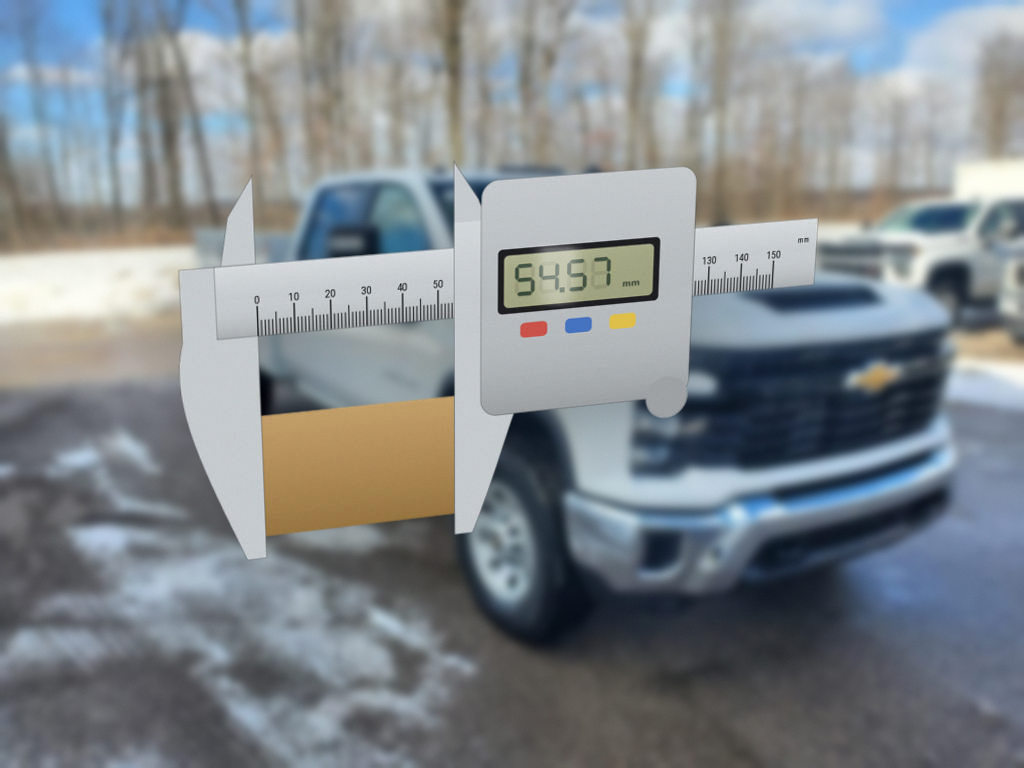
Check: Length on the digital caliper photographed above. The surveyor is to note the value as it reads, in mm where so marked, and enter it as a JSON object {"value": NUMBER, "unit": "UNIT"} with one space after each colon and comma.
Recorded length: {"value": 54.57, "unit": "mm"}
